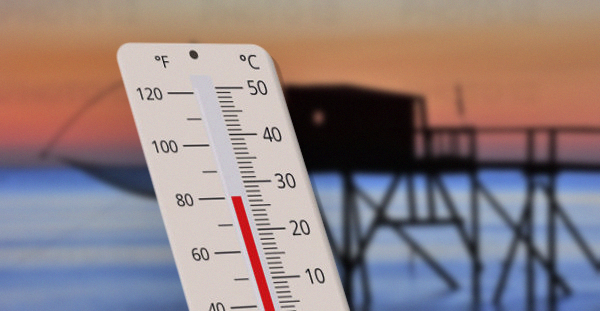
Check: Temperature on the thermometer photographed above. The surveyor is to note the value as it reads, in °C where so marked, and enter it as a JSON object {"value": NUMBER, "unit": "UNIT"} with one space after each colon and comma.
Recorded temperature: {"value": 27, "unit": "°C"}
